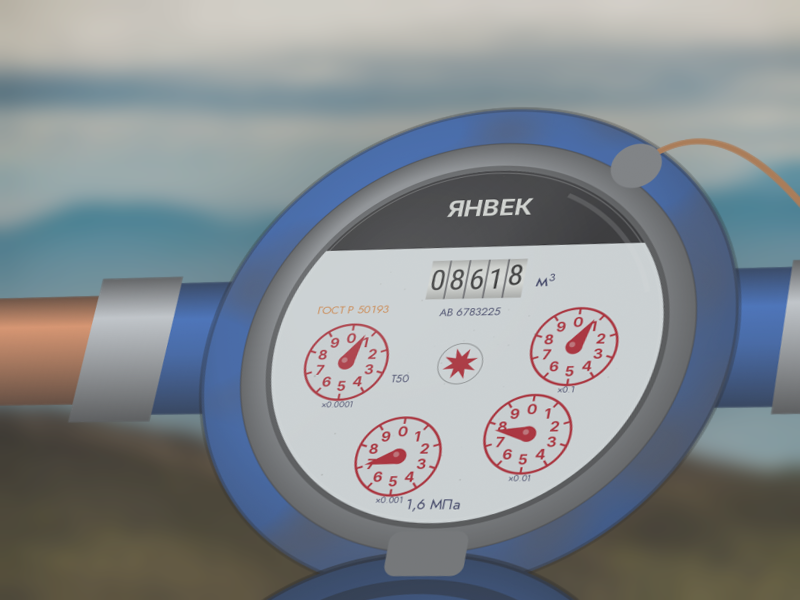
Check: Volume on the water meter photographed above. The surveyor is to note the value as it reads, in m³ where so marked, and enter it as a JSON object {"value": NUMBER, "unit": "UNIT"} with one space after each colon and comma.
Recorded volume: {"value": 8618.0770, "unit": "m³"}
